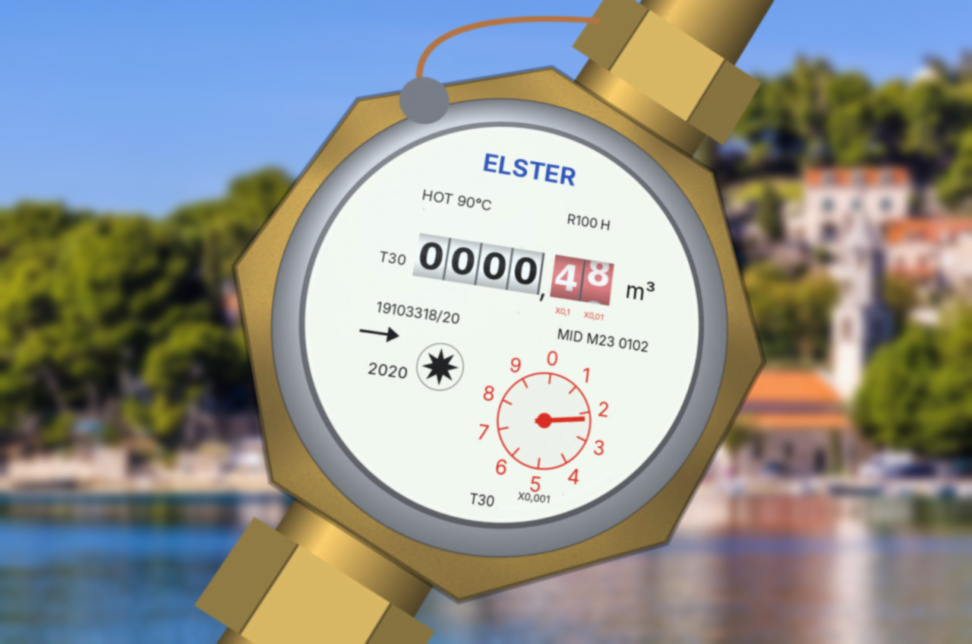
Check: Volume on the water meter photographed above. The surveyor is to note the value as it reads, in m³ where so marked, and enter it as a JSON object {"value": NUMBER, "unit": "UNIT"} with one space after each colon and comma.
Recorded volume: {"value": 0.482, "unit": "m³"}
